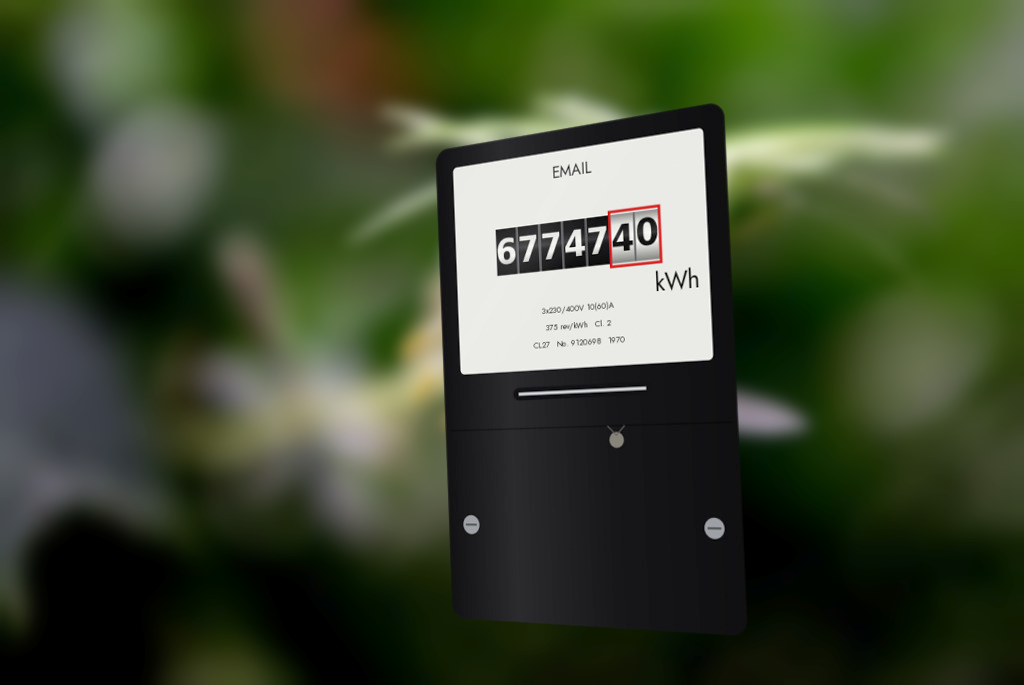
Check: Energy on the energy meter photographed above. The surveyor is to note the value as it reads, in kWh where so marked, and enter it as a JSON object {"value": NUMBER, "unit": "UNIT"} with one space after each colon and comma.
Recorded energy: {"value": 67747.40, "unit": "kWh"}
